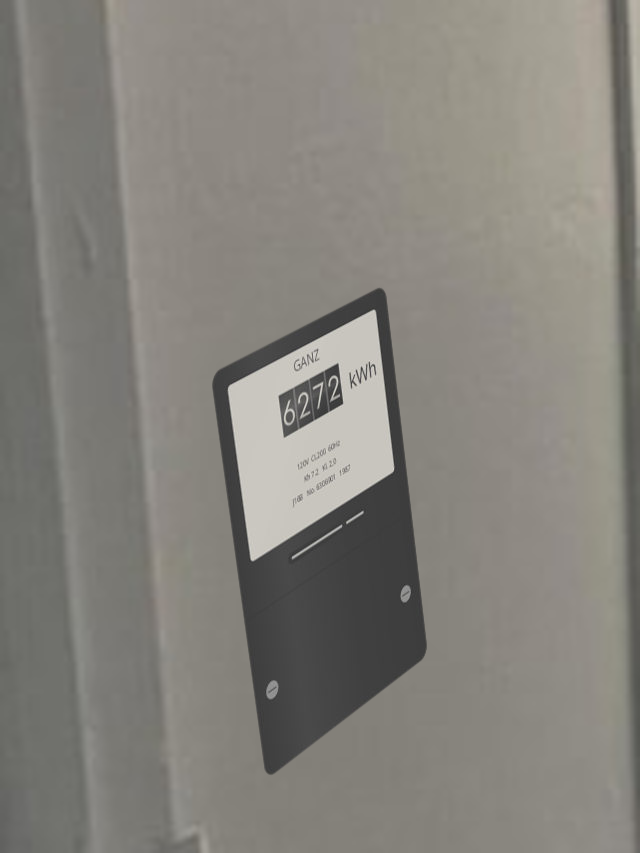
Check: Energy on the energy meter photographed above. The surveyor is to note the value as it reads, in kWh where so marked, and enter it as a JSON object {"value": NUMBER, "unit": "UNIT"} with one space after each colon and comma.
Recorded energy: {"value": 6272, "unit": "kWh"}
